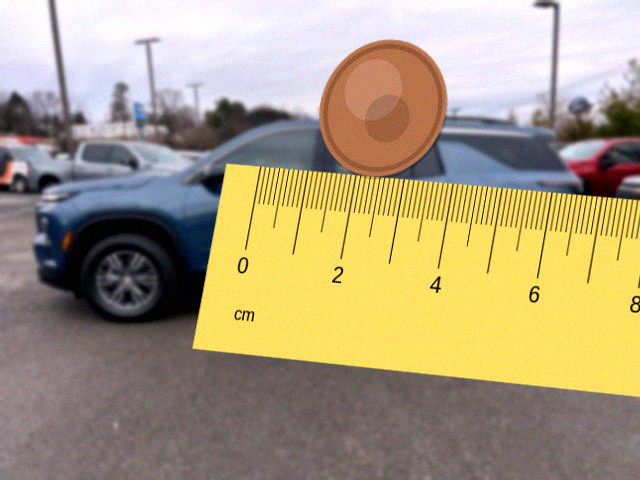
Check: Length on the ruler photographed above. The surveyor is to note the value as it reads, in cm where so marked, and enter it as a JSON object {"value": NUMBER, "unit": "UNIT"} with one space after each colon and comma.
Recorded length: {"value": 2.6, "unit": "cm"}
